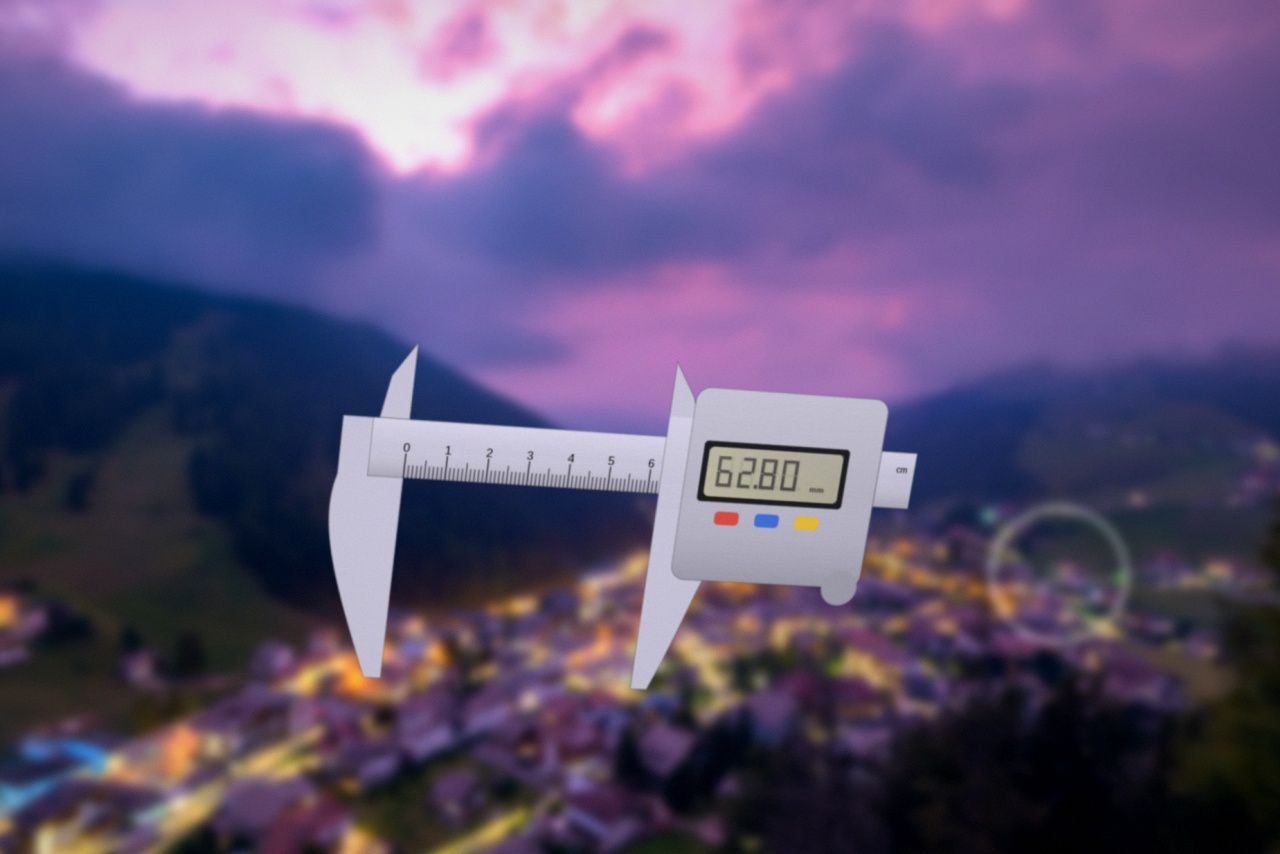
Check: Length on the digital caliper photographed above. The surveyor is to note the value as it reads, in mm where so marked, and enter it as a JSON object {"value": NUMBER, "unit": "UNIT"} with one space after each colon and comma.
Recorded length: {"value": 62.80, "unit": "mm"}
